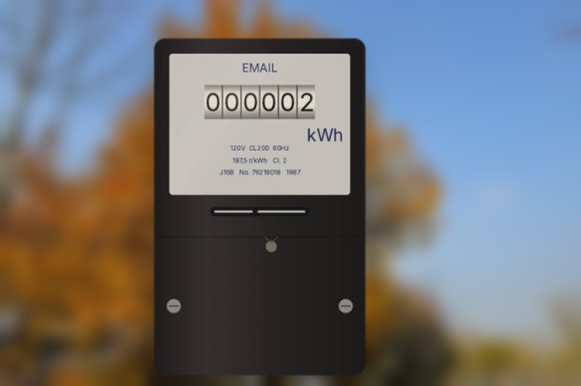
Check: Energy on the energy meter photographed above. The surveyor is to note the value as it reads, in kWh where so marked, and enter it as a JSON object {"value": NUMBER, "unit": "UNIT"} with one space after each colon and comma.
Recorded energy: {"value": 2, "unit": "kWh"}
